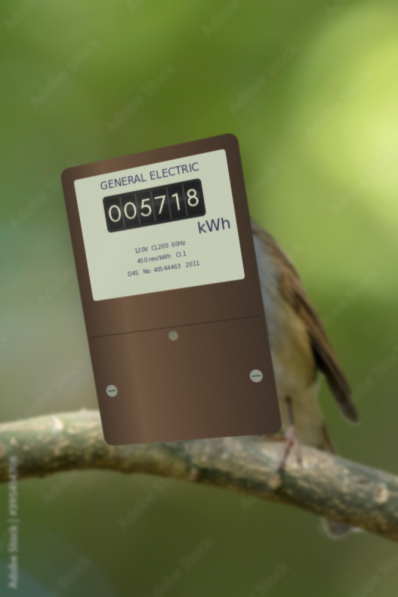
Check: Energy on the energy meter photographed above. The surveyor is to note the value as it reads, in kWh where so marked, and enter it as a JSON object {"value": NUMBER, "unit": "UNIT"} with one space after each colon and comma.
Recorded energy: {"value": 5718, "unit": "kWh"}
